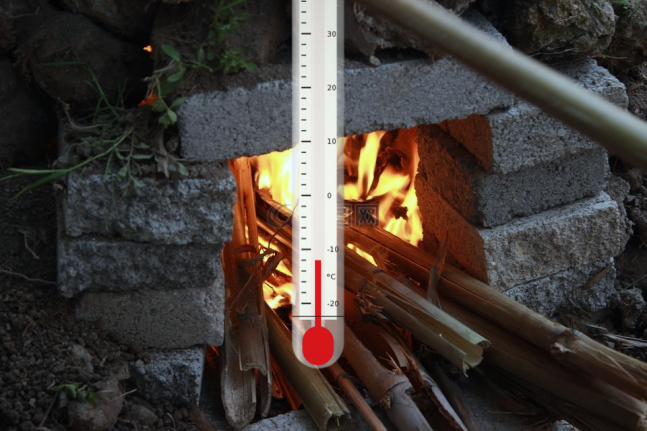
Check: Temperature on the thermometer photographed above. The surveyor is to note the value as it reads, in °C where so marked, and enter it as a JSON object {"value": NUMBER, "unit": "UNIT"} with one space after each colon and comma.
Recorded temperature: {"value": -12, "unit": "°C"}
